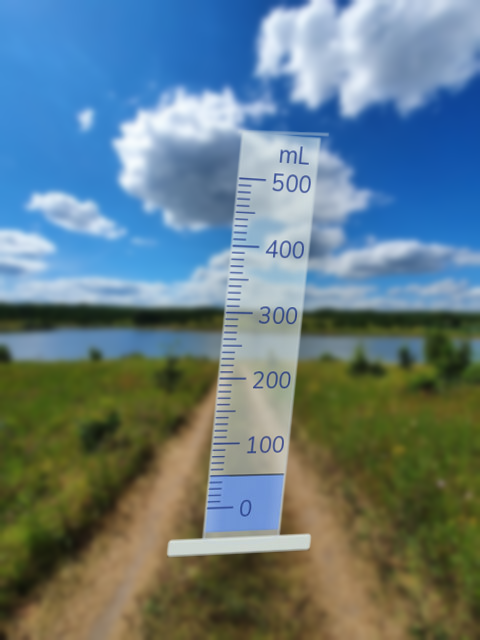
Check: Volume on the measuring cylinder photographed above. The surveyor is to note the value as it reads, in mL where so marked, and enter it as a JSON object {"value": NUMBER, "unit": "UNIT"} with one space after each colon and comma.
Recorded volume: {"value": 50, "unit": "mL"}
